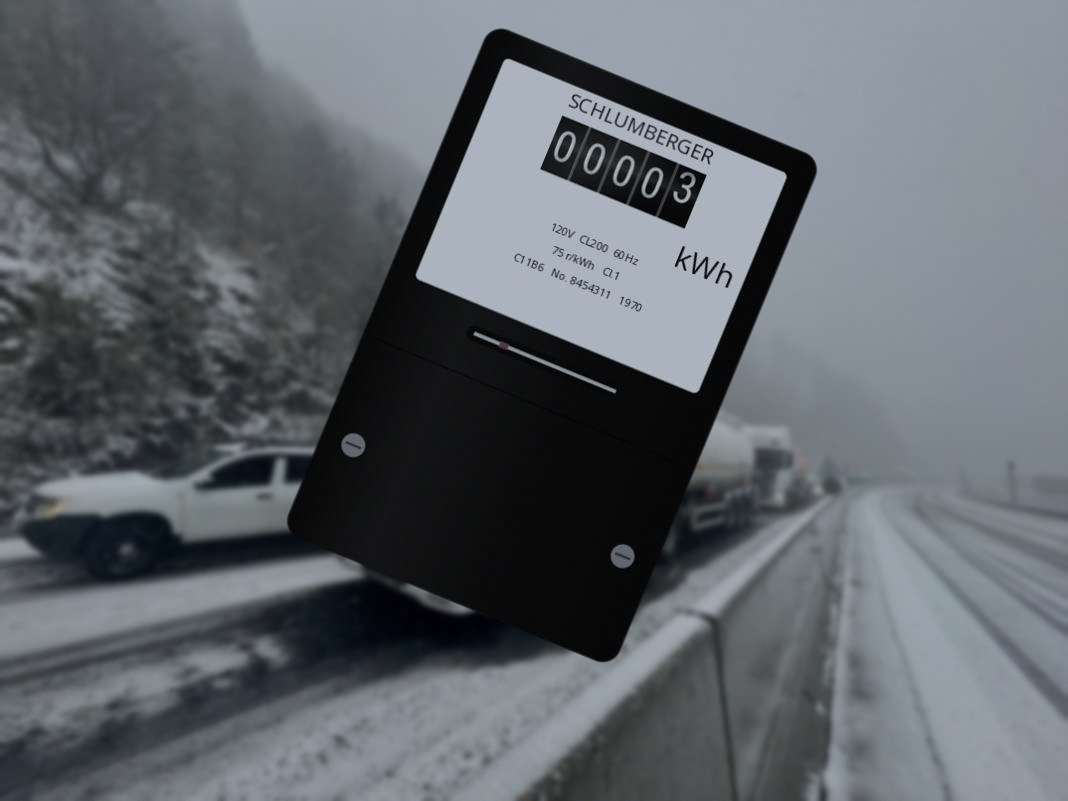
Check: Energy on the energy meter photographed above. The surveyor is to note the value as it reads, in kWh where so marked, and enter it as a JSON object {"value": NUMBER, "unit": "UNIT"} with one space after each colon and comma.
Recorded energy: {"value": 3, "unit": "kWh"}
